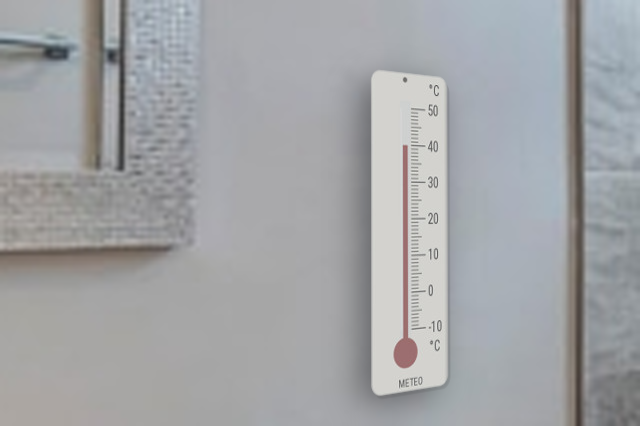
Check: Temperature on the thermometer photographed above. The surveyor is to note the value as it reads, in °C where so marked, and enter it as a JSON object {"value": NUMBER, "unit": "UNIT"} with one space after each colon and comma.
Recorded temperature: {"value": 40, "unit": "°C"}
